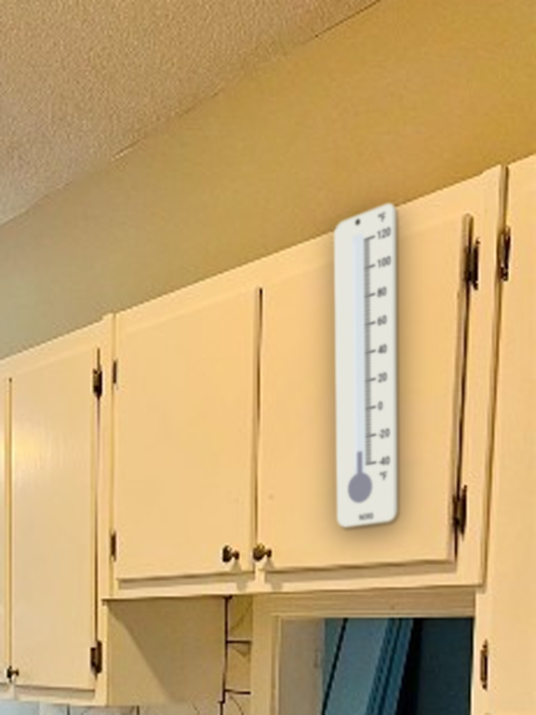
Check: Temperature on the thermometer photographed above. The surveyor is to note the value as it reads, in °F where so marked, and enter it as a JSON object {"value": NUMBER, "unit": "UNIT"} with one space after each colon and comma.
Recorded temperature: {"value": -30, "unit": "°F"}
